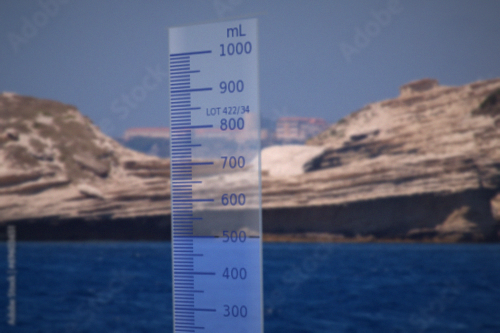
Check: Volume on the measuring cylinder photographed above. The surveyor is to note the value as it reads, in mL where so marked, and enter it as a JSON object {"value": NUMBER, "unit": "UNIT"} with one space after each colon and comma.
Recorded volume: {"value": 500, "unit": "mL"}
